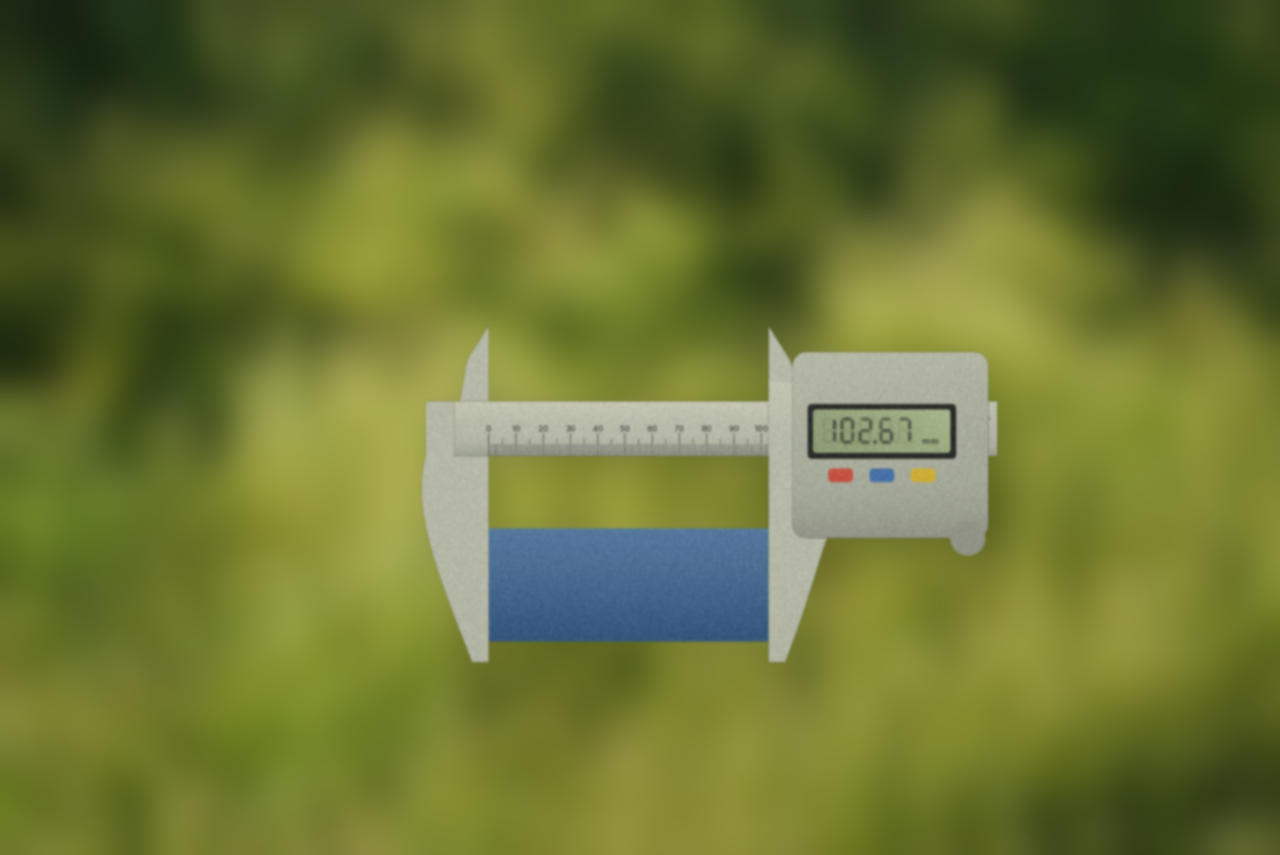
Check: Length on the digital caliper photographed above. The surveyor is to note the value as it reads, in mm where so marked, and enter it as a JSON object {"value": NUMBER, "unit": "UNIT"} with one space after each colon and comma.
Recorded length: {"value": 102.67, "unit": "mm"}
